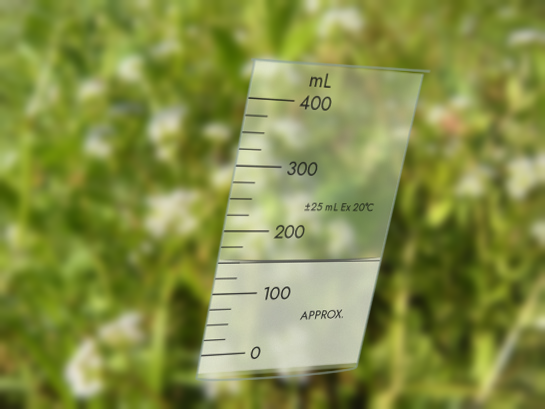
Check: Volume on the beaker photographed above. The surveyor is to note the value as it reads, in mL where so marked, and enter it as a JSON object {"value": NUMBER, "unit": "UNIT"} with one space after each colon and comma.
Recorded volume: {"value": 150, "unit": "mL"}
